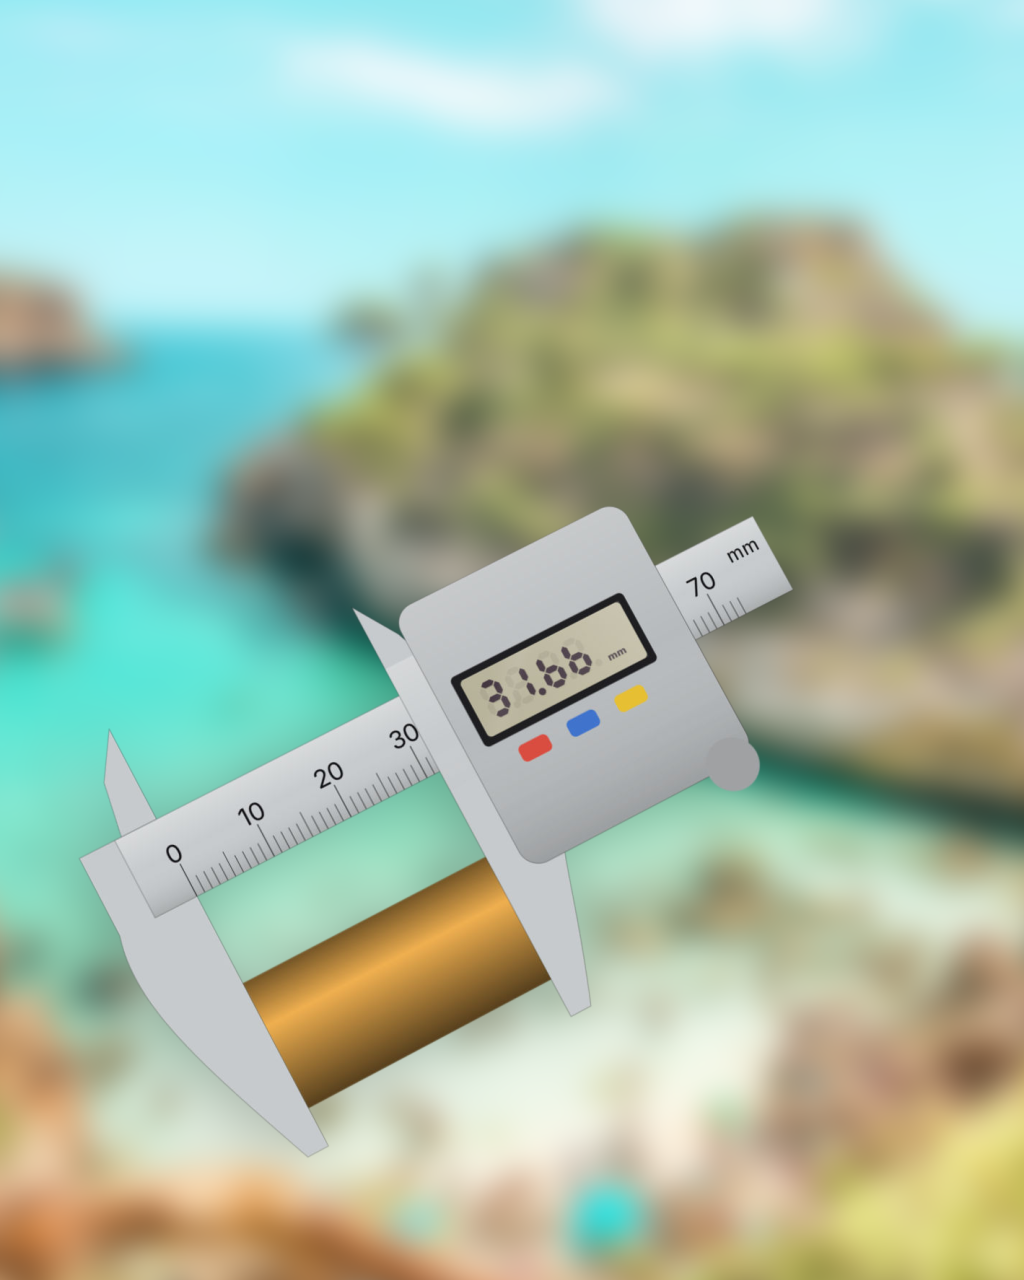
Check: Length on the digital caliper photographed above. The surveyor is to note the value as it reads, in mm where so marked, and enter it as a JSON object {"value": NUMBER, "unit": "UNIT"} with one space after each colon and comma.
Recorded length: {"value": 31.66, "unit": "mm"}
